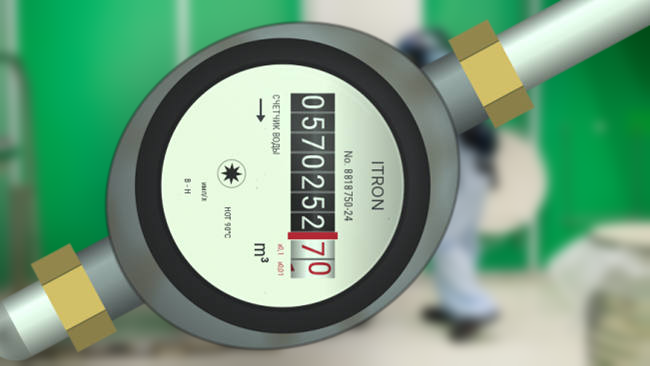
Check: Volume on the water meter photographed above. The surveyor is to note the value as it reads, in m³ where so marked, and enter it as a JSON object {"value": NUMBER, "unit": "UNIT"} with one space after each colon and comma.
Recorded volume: {"value": 570252.70, "unit": "m³"}
